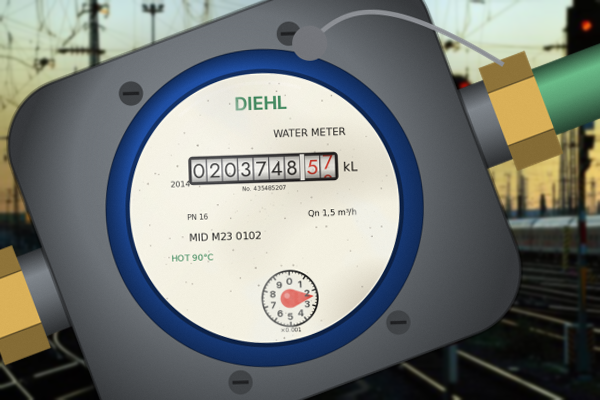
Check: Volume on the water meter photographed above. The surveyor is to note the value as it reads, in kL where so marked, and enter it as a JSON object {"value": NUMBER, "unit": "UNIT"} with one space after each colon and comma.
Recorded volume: {"value": 203748.572, "unit": "kL"}
